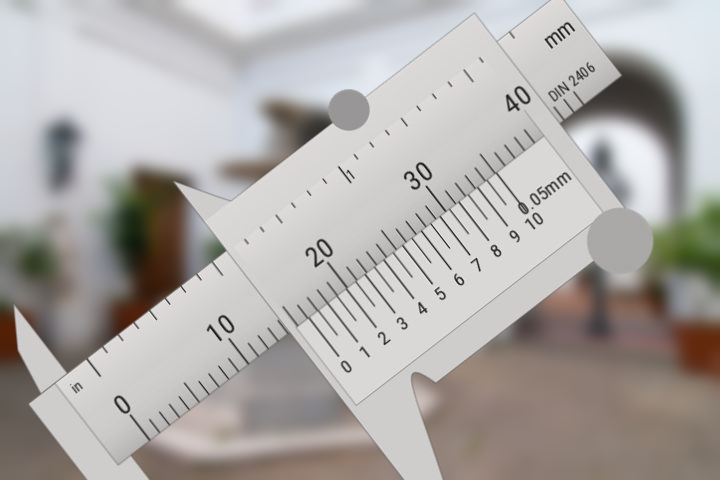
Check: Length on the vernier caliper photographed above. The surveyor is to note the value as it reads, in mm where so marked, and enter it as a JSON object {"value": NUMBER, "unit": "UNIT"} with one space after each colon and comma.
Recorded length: {"value": 16.1, "unit": "mm"}
